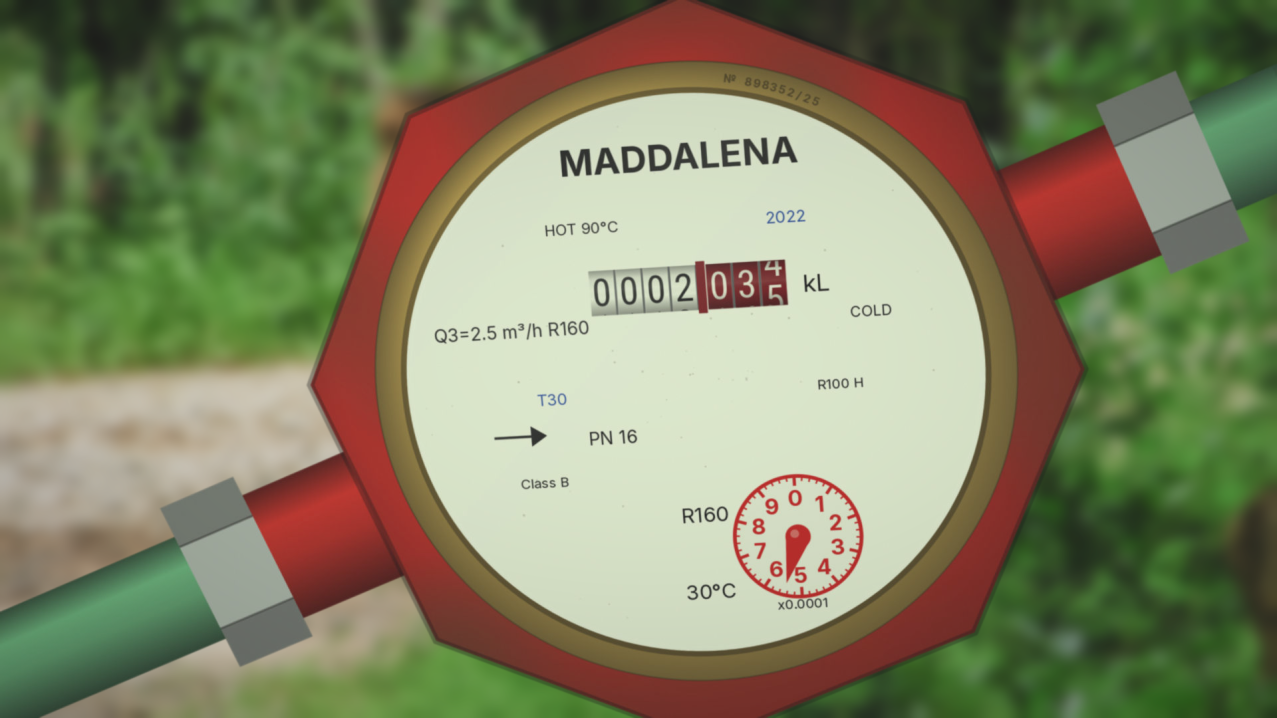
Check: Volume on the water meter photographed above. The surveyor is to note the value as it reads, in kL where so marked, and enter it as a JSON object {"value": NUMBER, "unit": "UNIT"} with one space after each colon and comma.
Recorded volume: {"value": 2.0345, "unit": "kL"}
